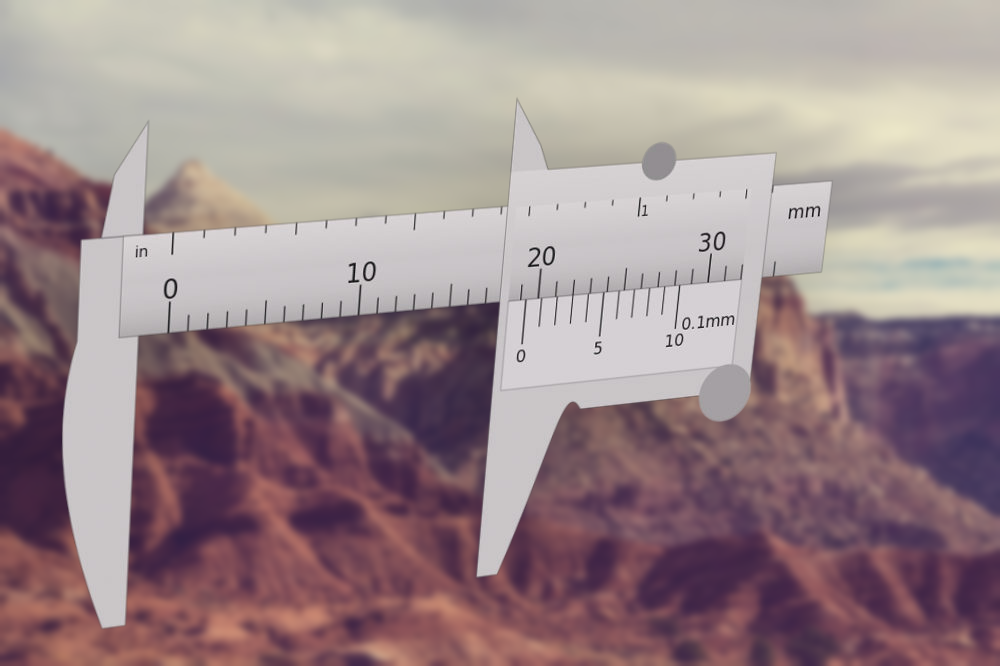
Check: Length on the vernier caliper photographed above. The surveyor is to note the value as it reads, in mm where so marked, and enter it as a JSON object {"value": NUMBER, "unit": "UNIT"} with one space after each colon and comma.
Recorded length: {"value": 19.3, "unit": "mm"}
